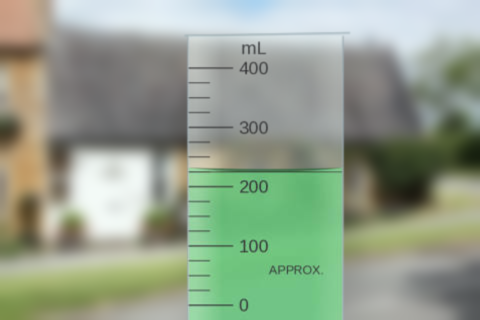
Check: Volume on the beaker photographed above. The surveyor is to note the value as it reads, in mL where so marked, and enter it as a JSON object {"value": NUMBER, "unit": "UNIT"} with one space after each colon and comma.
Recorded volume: {"value": 225, "unit": "mL"}
